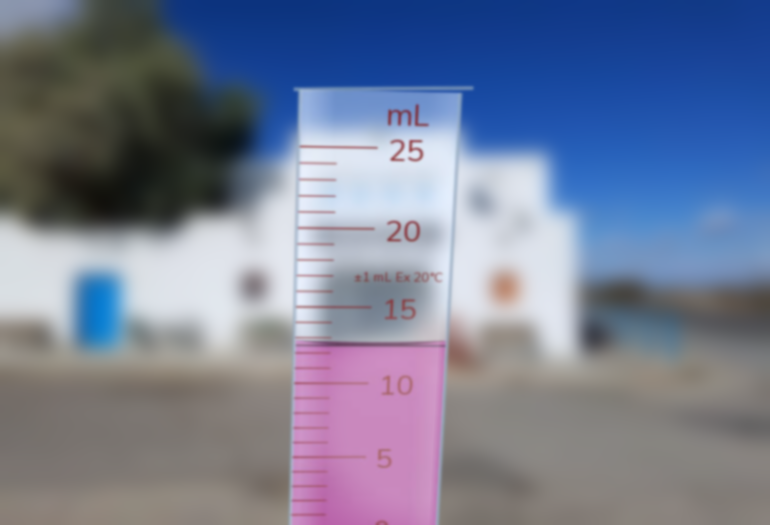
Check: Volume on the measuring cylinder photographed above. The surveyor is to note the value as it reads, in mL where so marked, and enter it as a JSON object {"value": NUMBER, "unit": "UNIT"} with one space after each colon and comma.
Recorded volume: {"value": 12.5, "unit": "mL"}
